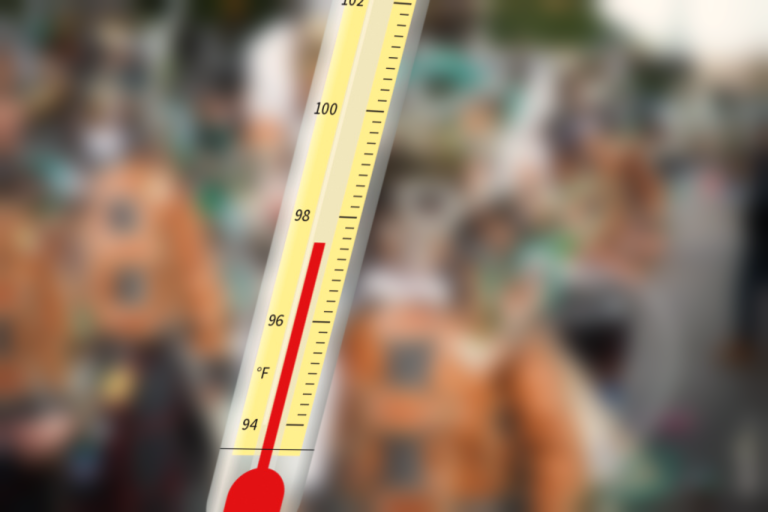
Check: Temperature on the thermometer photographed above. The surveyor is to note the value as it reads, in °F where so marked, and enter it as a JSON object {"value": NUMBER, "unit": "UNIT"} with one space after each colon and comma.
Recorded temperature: {"value": 97.5, "unit": "°F"}
